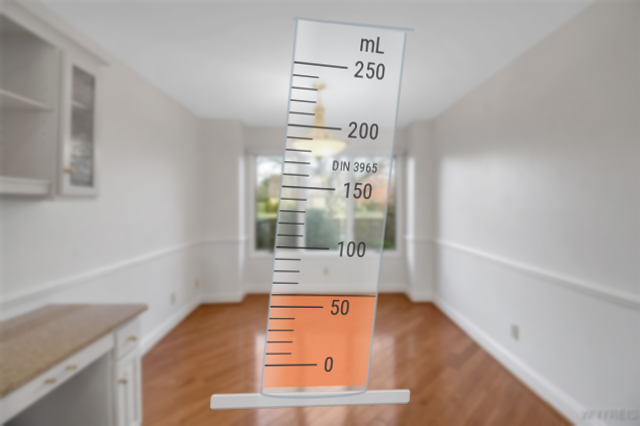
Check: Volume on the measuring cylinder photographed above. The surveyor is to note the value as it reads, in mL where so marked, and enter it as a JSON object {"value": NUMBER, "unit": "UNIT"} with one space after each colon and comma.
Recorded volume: {"value": 60, "unit": "mL"}
